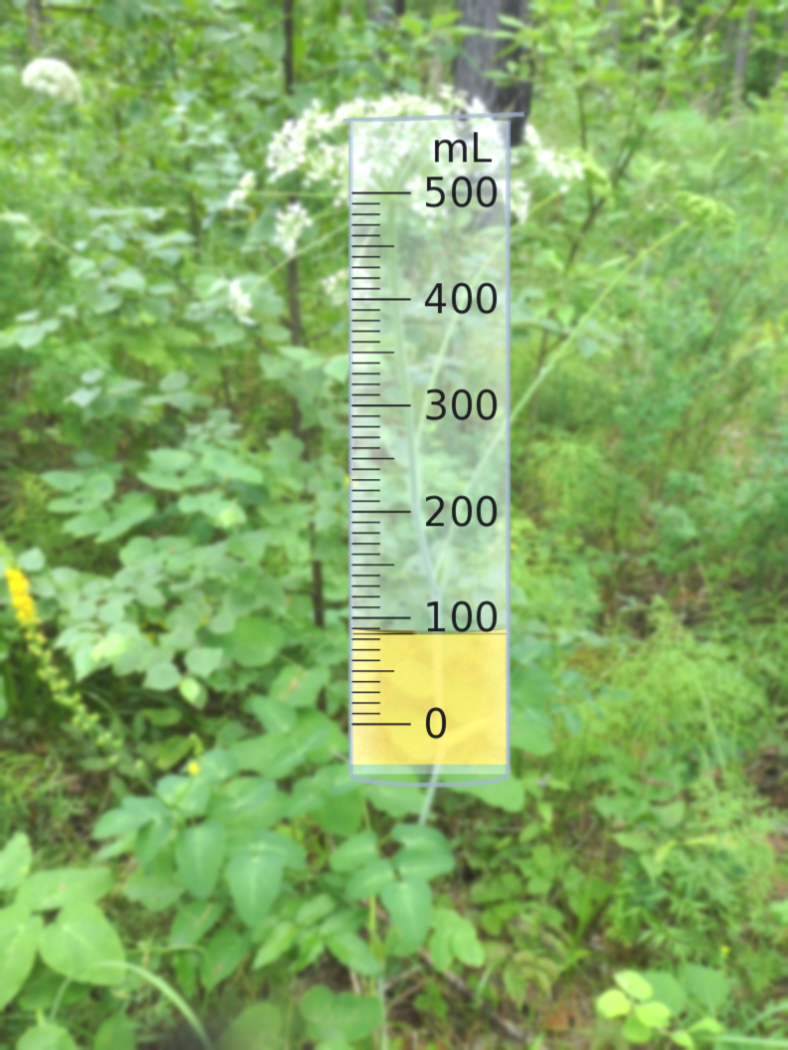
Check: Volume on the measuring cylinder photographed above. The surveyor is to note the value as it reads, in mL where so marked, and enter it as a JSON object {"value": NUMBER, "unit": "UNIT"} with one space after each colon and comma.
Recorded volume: {"value": 85, "unit": "mL"}
